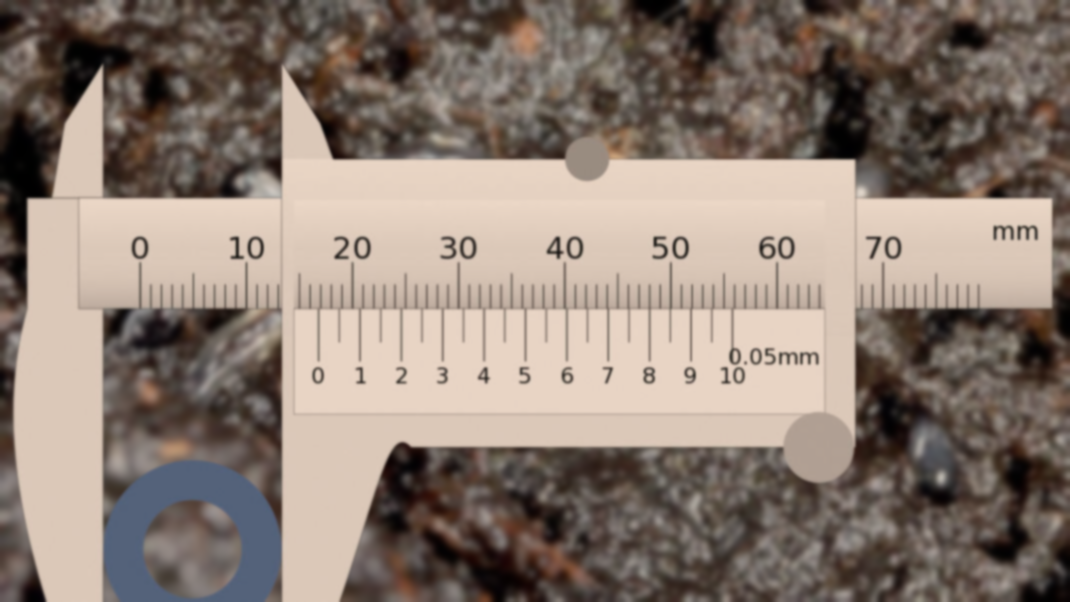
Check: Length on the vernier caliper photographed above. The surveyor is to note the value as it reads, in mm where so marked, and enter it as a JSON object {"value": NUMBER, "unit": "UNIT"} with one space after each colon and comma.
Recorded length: {"value": 16.8, "unit": "mm"}
